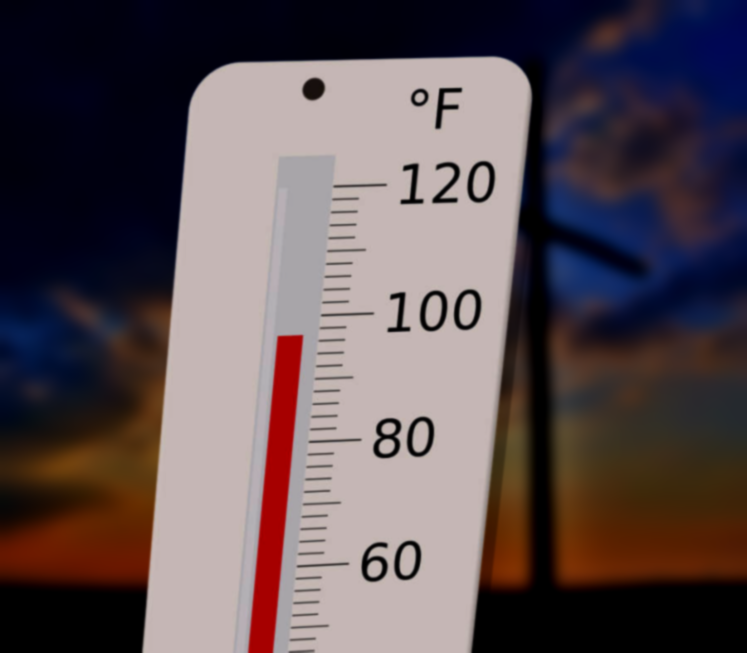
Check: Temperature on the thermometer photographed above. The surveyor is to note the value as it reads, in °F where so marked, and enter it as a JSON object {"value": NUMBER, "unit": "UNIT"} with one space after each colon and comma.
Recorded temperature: {"value": 97, "unit": "°F"}
